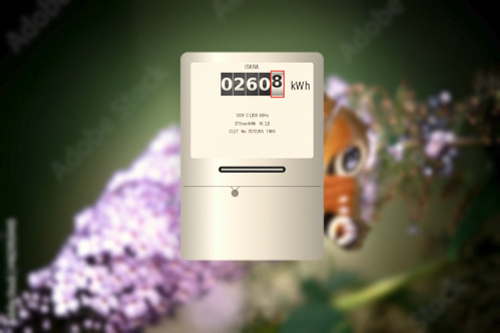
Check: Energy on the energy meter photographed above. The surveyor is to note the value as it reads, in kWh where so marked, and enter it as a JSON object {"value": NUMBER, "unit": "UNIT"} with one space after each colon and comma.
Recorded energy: {"value": 260.8, "unit": "kWh"}
